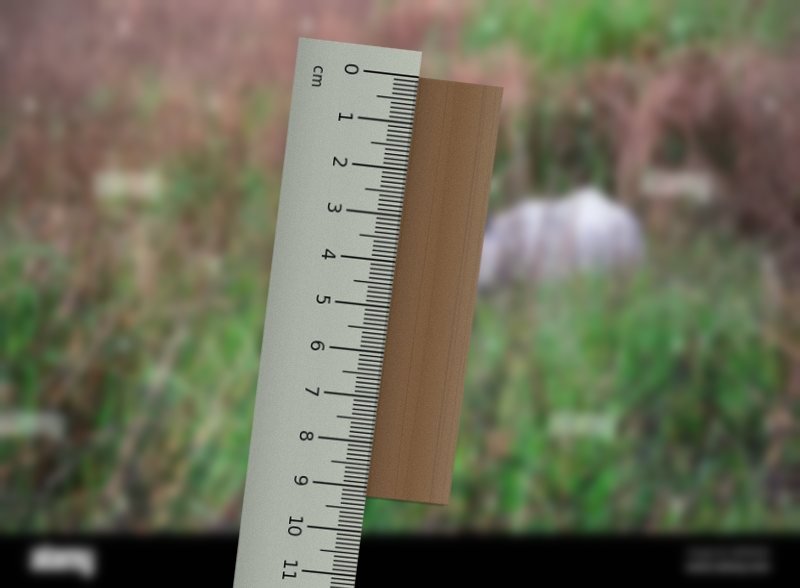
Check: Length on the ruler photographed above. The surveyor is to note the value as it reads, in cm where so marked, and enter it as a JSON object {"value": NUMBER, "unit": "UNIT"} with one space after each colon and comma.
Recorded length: {"value": 9.2, "unit": "cm"}
